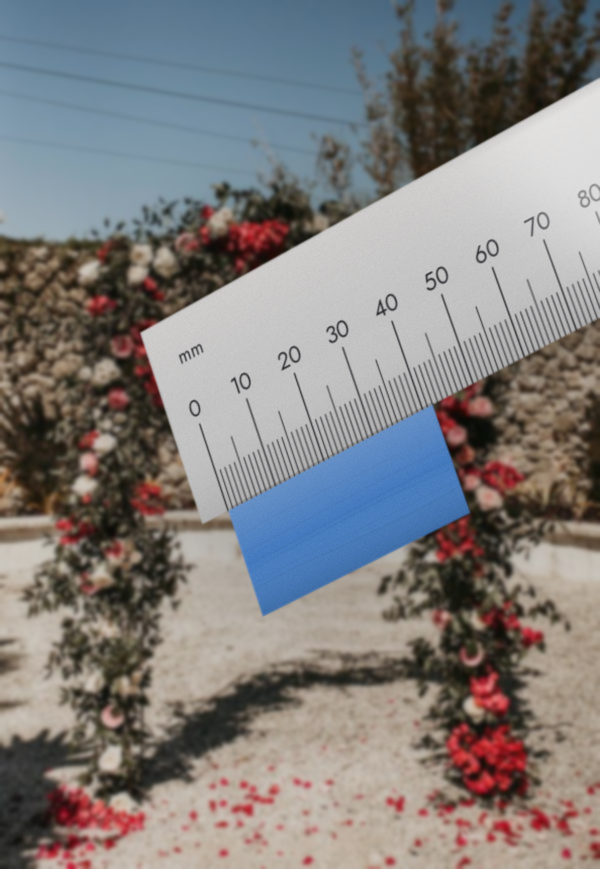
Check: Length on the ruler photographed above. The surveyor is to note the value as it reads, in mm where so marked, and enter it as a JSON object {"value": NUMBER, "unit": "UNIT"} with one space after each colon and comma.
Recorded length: {"value": 42, "unit": "mm"}
